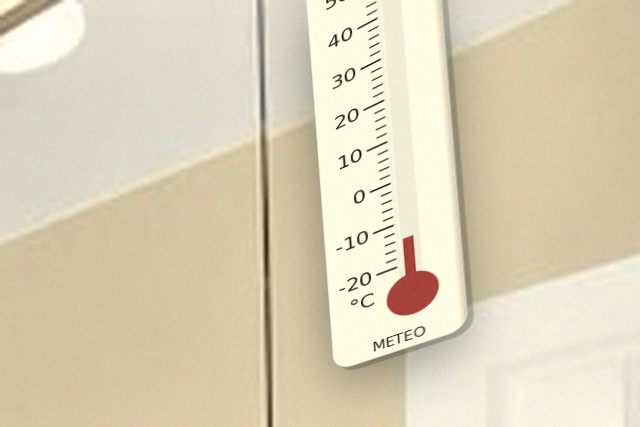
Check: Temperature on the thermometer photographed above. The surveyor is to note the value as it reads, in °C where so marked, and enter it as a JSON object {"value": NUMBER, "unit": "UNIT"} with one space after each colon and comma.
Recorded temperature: {"value": -14, "unit": "°C"}
